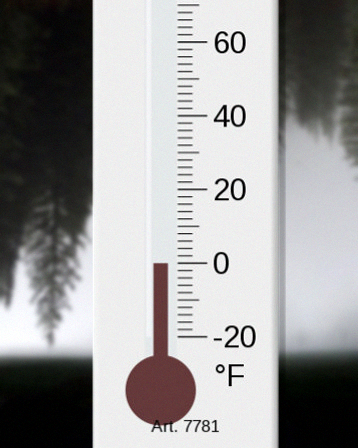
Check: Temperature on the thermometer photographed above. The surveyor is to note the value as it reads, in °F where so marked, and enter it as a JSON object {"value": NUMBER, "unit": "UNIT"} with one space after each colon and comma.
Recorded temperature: {"value": 0, "unit": "°F"}
